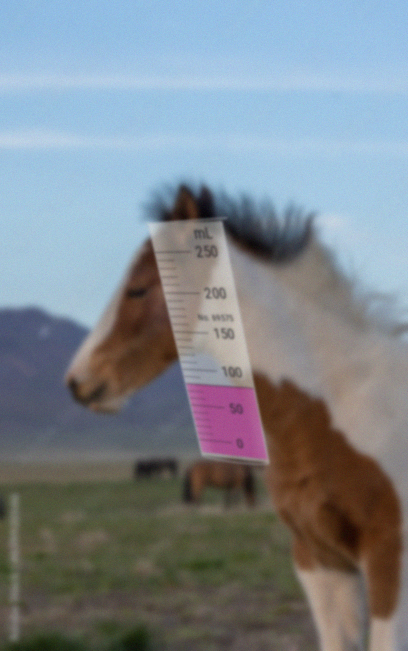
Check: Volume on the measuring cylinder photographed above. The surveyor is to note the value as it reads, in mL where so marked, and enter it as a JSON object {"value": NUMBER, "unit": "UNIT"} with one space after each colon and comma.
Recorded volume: {"value": 80, "unit": "mL"}
